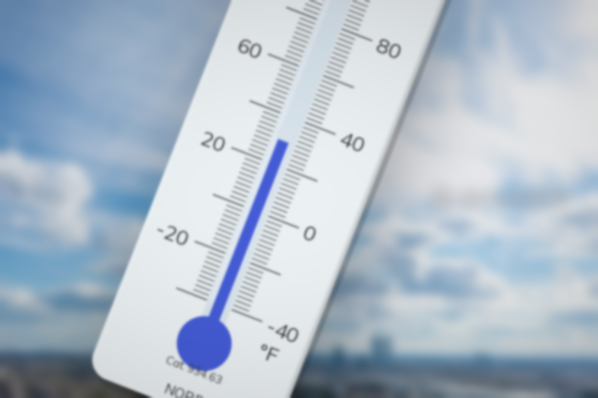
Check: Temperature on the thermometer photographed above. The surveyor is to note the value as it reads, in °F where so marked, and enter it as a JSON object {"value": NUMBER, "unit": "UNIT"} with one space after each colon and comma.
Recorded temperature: {"value": 30, "unit": "°F"}
